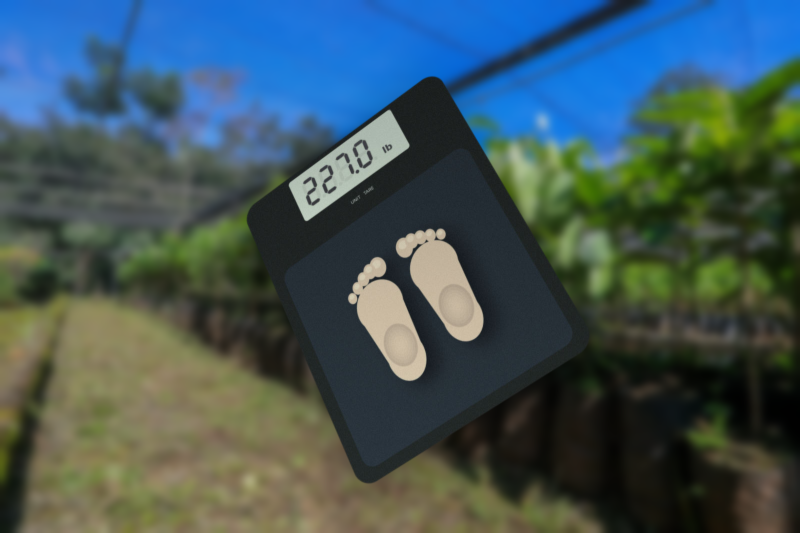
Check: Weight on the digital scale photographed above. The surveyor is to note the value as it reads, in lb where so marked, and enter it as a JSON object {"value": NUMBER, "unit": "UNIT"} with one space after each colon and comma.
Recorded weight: {"value": 227.0, "unit": "lb"}
